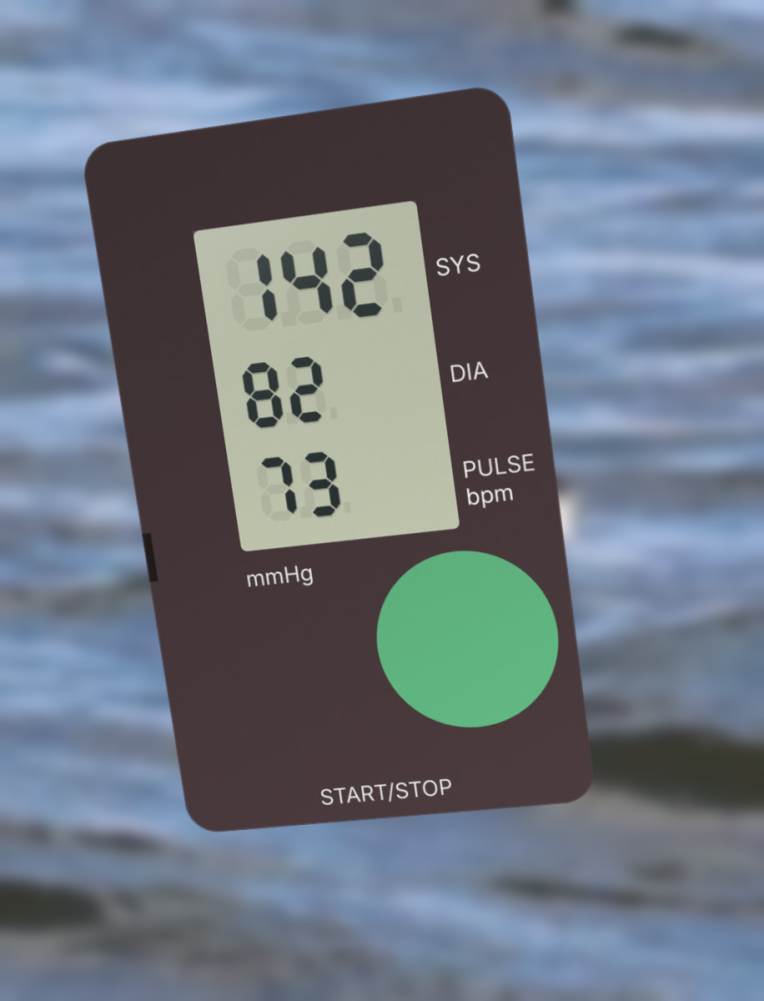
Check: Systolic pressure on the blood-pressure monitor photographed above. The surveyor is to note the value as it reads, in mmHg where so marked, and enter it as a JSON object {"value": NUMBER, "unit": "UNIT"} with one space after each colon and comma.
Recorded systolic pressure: {"value": 142, "unit": "mmHg"}
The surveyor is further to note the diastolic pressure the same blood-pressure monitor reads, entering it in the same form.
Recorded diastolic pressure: {"value": 82, "unit": "mmHg"}
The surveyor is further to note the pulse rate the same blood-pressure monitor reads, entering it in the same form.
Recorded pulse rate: {"value": 73, "unit": "bpm"}
